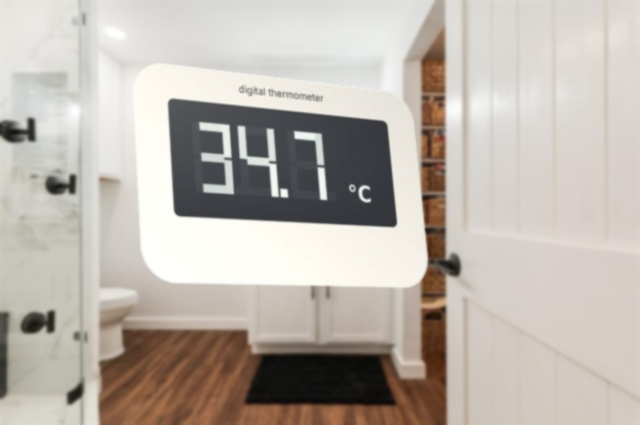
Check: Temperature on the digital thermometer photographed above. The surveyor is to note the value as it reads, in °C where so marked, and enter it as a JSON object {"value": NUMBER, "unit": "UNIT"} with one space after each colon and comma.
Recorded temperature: {"value": 34.7, "unit": "°C"}
